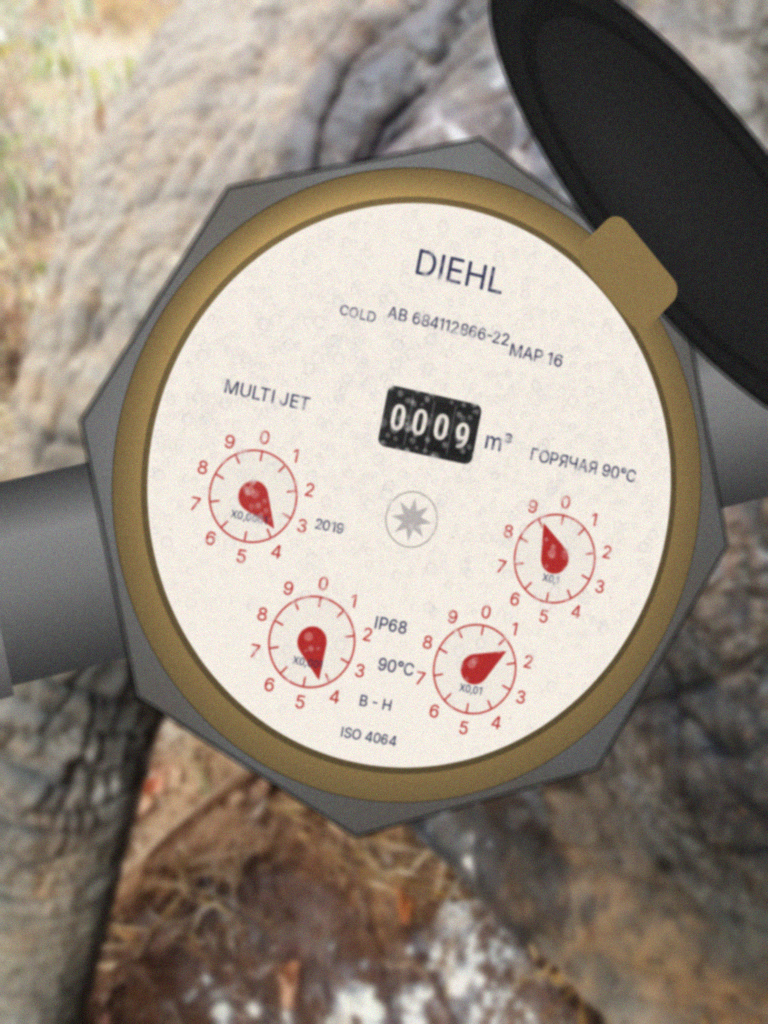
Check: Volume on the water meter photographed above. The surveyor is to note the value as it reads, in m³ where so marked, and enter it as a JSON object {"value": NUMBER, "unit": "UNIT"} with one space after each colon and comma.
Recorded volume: {"value": 8.9143, "unit": "m³"}
